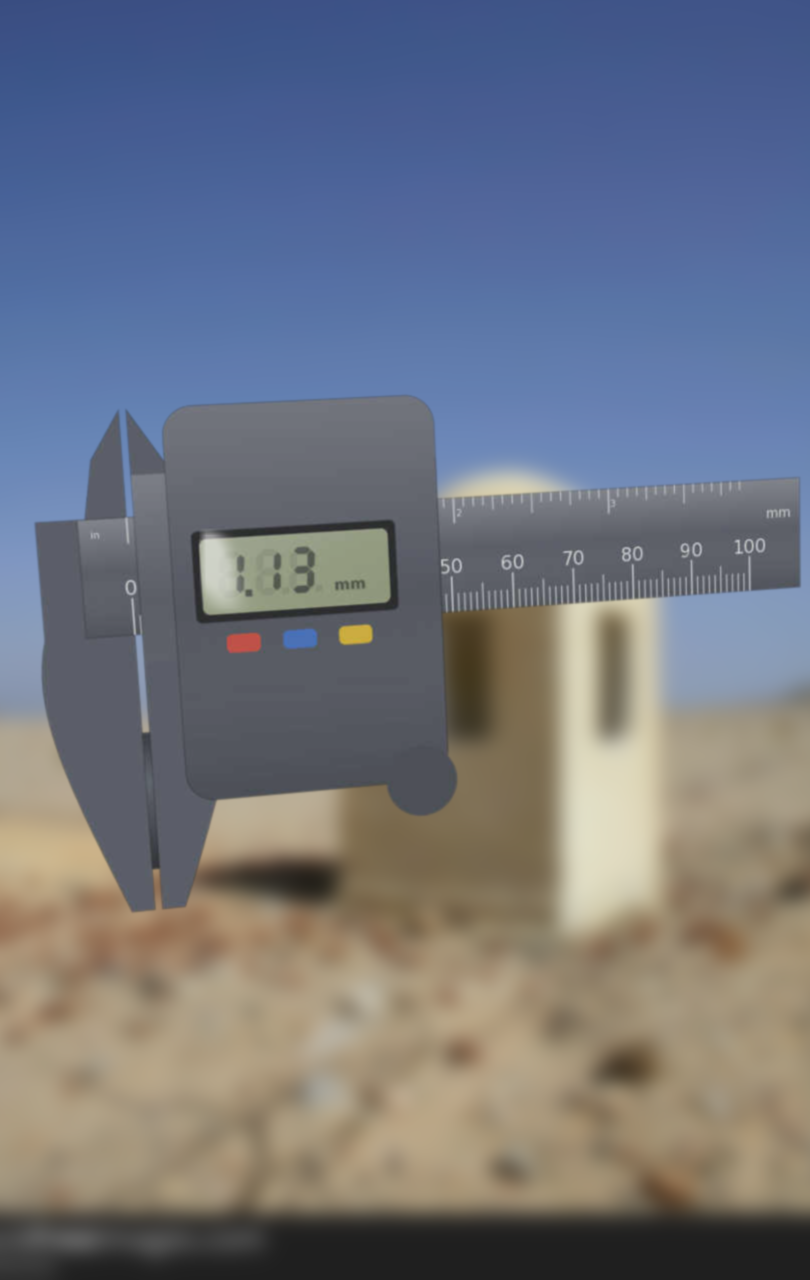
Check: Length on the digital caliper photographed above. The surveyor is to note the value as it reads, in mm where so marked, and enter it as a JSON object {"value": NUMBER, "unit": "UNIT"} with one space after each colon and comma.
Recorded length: {"value": 1.13, "unit": "mm"}
